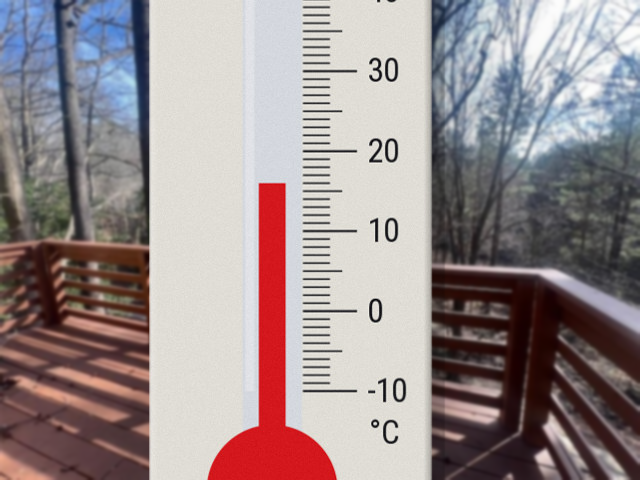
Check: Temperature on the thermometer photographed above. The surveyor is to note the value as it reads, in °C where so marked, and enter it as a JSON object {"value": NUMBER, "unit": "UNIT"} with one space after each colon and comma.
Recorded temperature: {"value": 16, "unit": "°C"}
